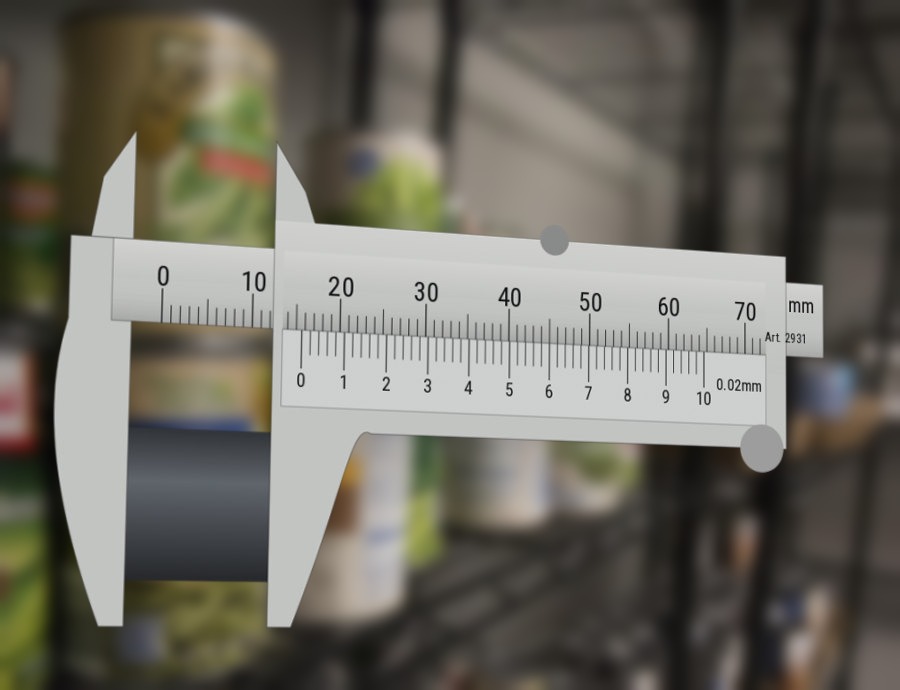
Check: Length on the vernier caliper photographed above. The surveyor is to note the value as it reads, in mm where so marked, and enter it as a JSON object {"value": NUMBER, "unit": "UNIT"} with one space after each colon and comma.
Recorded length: {"value": 15.6, "unit": "mm"}
